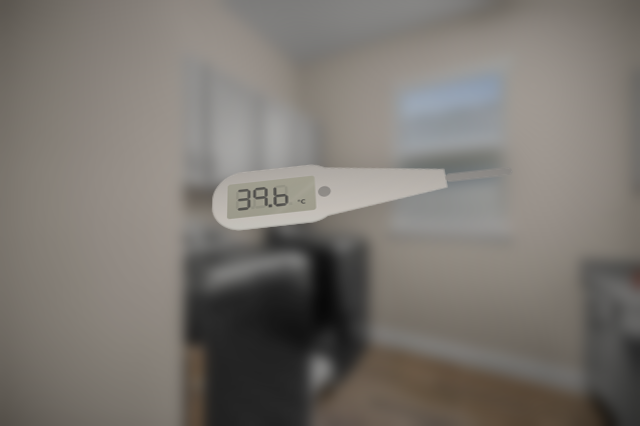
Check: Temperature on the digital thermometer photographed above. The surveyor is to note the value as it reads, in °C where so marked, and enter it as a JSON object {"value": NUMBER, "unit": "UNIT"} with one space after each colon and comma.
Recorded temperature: {"value": 39.6, "unit": "°C"}
